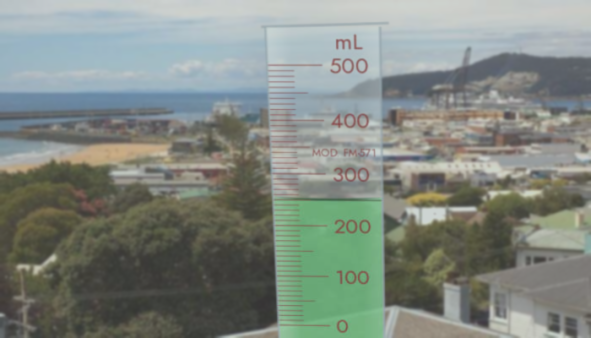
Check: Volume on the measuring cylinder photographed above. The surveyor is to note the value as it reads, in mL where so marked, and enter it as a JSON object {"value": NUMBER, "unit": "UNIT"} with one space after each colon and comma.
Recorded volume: {"value": 250, "unit": "mL"}
